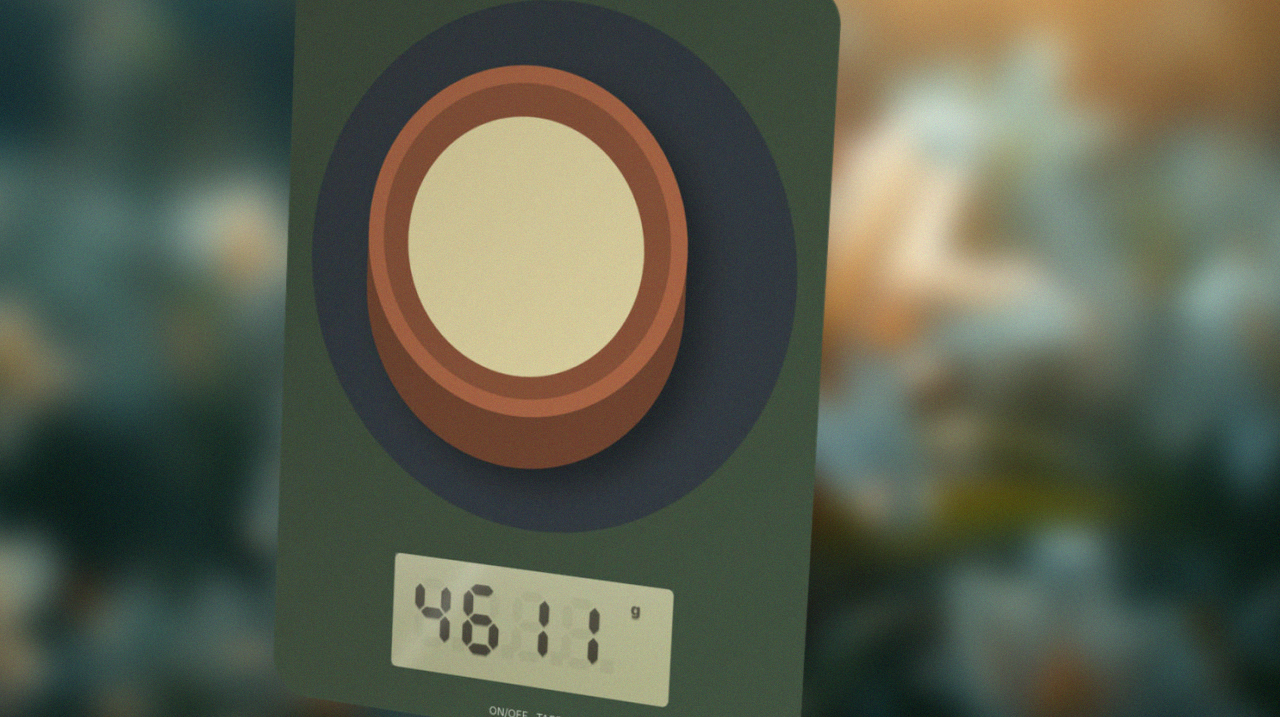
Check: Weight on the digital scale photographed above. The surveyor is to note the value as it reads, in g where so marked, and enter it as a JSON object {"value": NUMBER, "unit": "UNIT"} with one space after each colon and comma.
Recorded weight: {"value": 4611, "unit": "g"}
